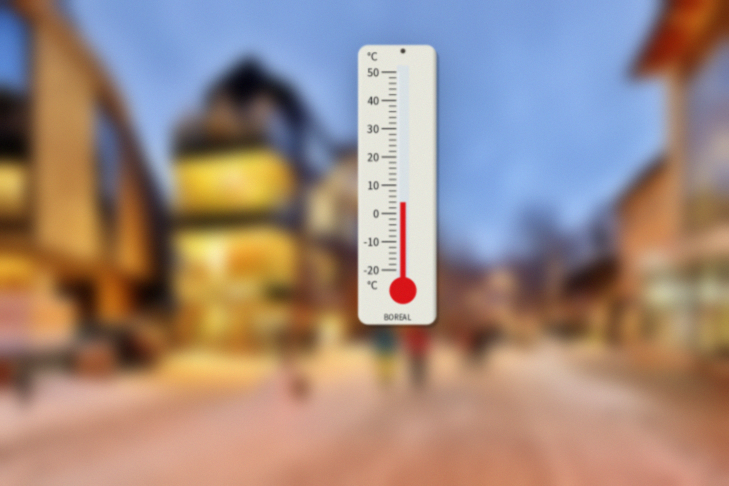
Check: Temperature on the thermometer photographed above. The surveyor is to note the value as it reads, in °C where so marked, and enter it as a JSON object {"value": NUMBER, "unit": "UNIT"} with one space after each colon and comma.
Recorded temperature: {"value": 4, "unit": "°C"}
